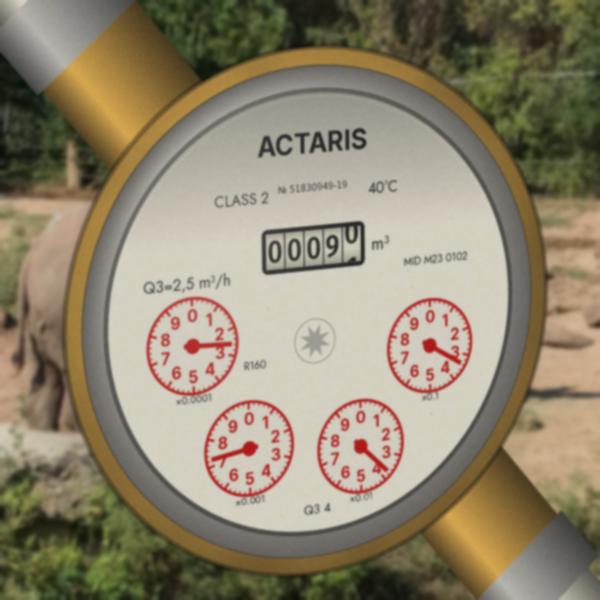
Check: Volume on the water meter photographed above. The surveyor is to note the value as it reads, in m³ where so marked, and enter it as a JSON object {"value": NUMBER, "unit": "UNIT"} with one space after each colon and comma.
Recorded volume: {"value": 90.3372, "unit": "m³"}
